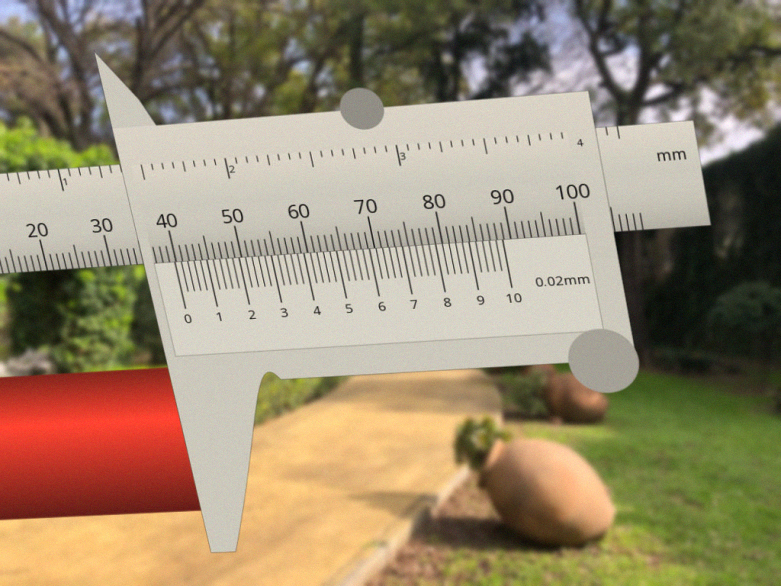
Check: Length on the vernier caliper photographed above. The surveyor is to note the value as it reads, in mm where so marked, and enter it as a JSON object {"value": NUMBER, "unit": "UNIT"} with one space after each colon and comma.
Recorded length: {"value": 39.8, "unit": "mm"}
